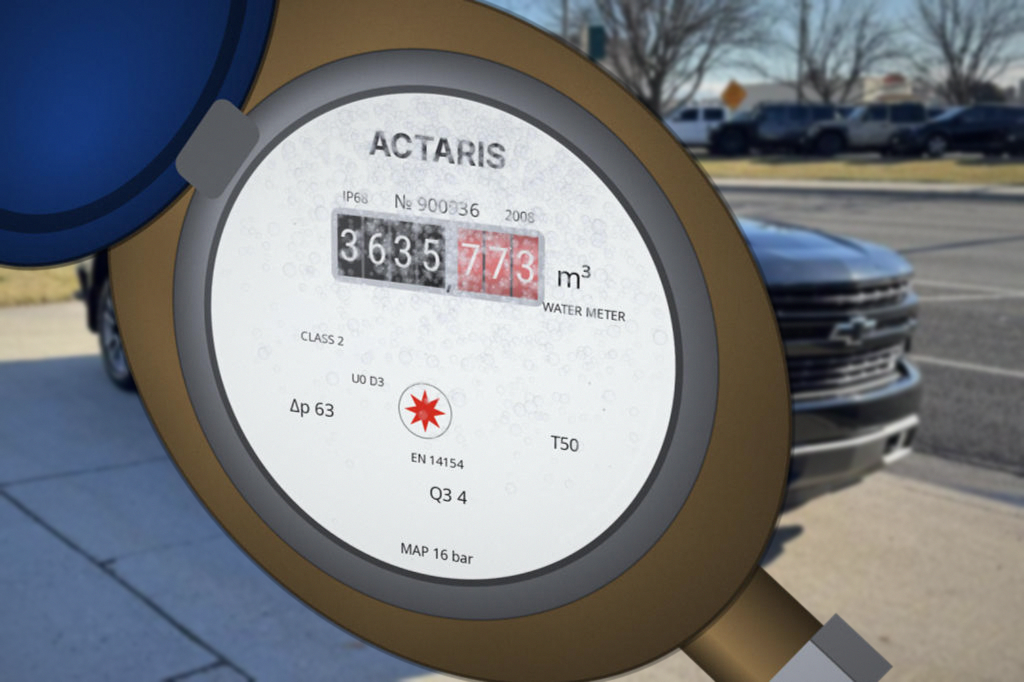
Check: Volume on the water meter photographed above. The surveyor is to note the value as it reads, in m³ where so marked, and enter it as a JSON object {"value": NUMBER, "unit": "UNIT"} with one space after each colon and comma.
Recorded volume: {"value": 3635.773, "unit": "m³"}
